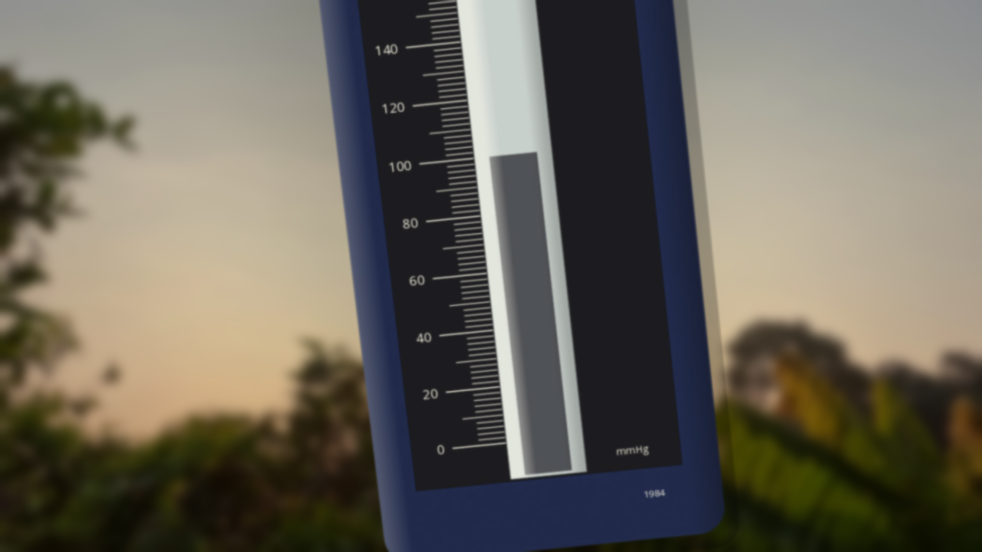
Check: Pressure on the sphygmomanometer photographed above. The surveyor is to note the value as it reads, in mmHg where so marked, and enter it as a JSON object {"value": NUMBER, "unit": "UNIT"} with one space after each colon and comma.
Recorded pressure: {"value": 100, "unit": "mmHg"}
